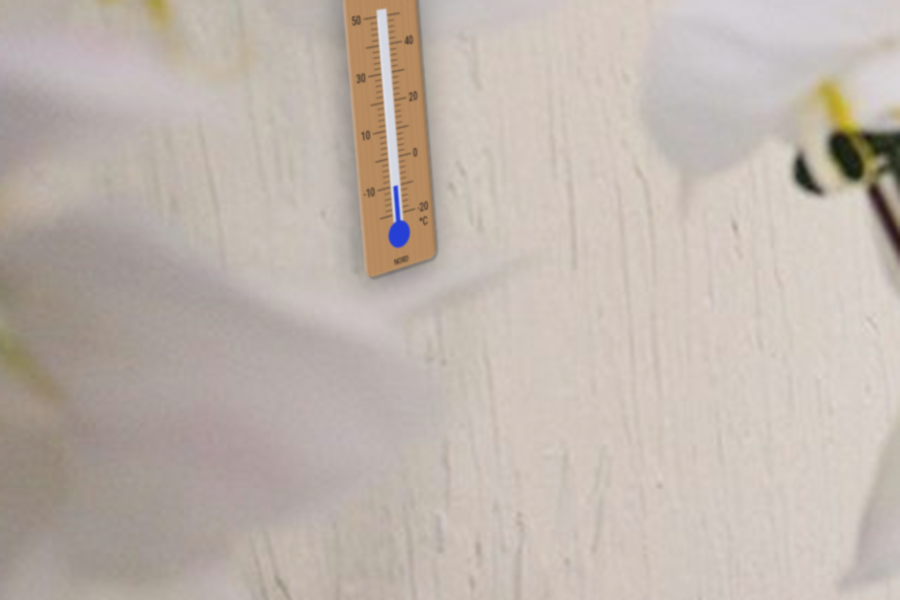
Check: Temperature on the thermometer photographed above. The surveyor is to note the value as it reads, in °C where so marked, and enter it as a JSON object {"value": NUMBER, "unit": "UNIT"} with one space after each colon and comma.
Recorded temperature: {"value": -10, "unit": "°C"}
